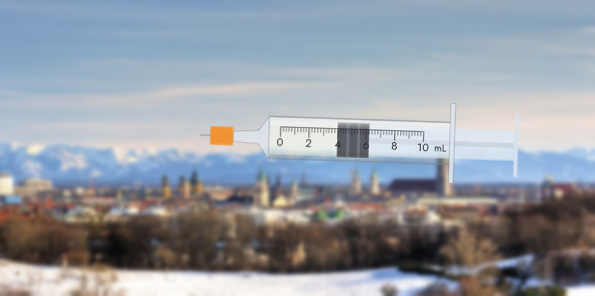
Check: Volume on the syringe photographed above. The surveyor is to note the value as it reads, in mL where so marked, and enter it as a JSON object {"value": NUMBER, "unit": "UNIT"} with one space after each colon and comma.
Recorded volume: {"value": 4, "unit": "mL"}
